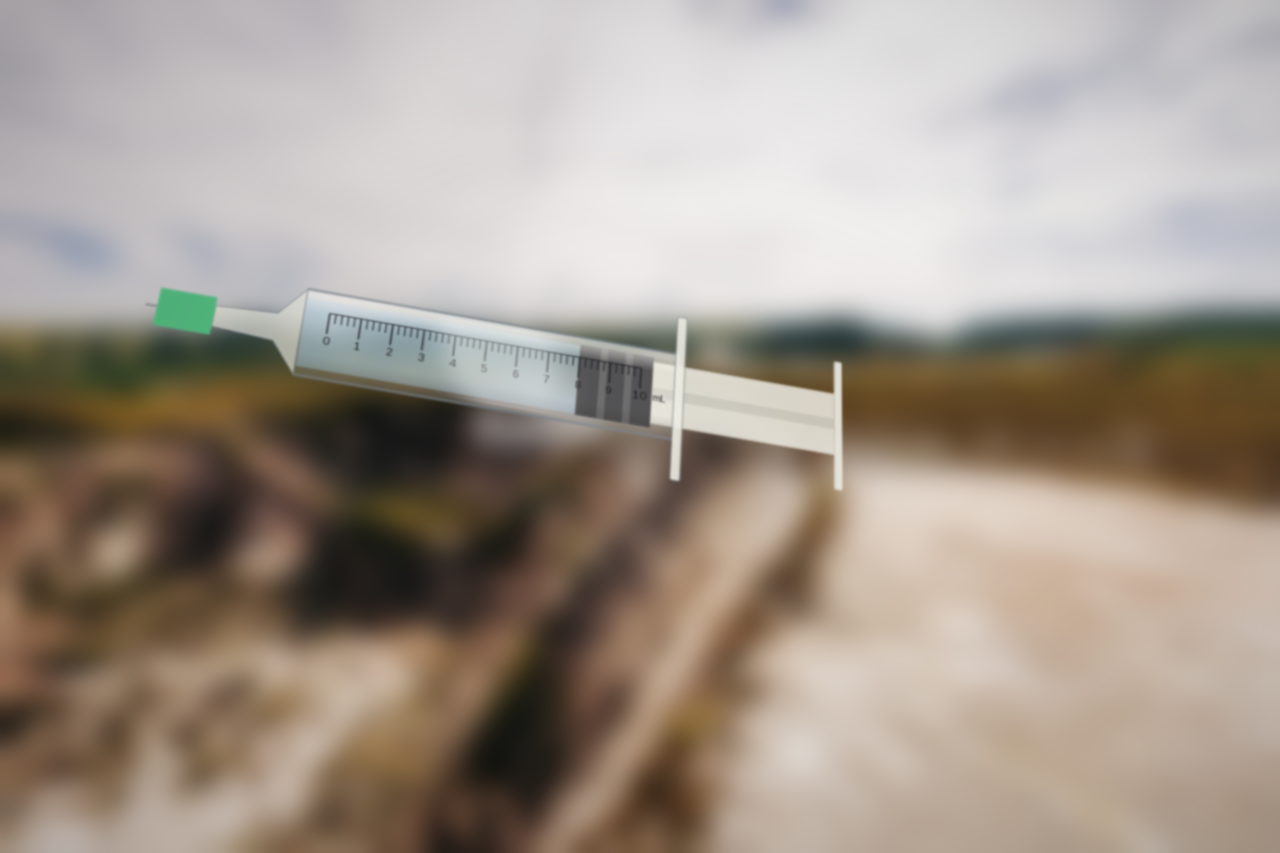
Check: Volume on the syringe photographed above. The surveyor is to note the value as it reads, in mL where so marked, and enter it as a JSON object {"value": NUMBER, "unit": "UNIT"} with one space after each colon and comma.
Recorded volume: {"value": 8, "unit": "mL"}
